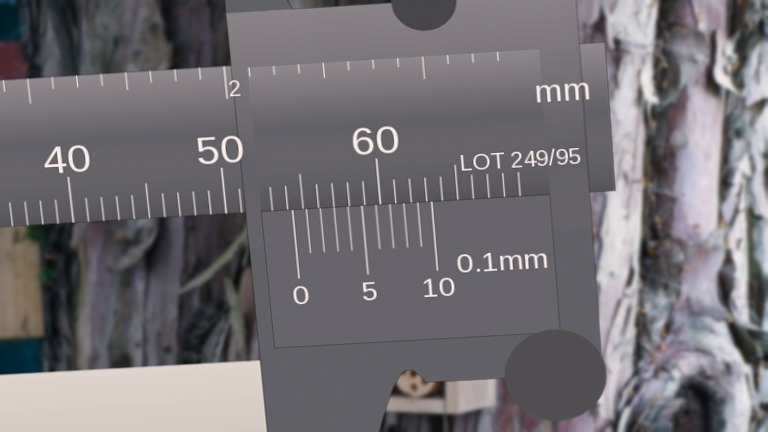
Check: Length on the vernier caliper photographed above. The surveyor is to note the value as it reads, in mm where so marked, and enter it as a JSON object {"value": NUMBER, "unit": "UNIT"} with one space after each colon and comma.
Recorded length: {"value": 54.3, "unit": "mm"}
